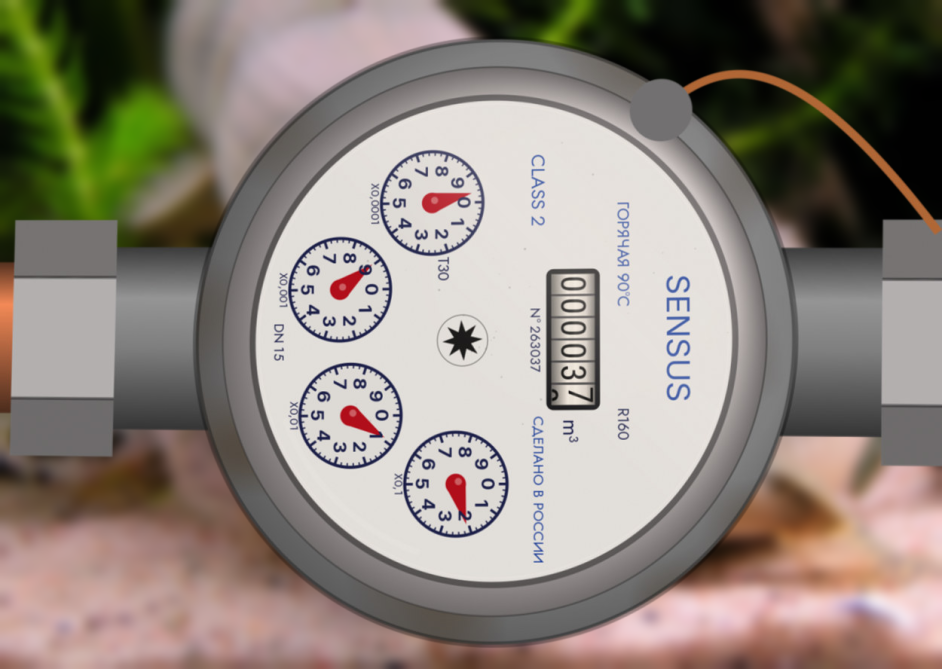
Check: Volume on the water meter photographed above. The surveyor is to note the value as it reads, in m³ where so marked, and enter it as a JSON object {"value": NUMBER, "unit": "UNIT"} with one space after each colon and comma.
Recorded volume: {"value": 37.2089, "unit": "m³"}
